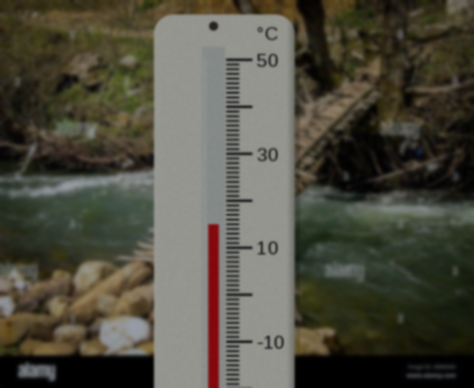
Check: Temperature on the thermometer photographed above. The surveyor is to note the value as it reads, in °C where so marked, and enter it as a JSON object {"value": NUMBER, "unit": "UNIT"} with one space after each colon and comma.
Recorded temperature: {"value": 15, "unit": "°C"}
